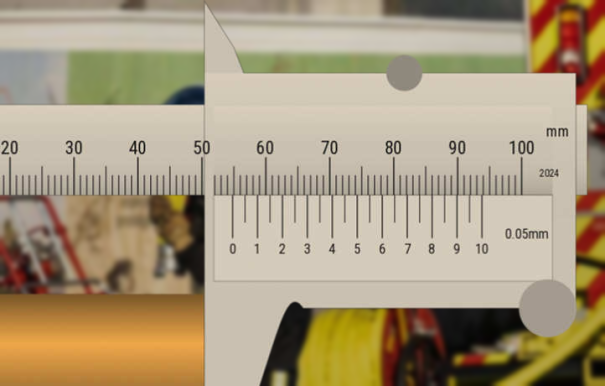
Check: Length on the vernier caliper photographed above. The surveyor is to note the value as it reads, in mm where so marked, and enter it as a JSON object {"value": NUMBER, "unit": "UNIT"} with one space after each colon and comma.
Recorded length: {"value": 54.8, "unit": "mm"}
